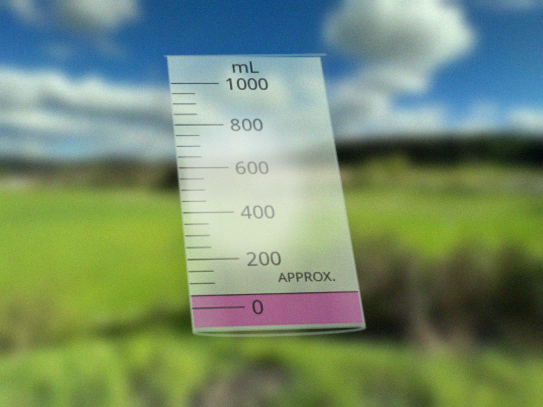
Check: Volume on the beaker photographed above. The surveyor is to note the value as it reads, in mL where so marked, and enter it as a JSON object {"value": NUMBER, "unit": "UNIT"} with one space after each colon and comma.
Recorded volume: {"value": 50, "unit": "mL"}
